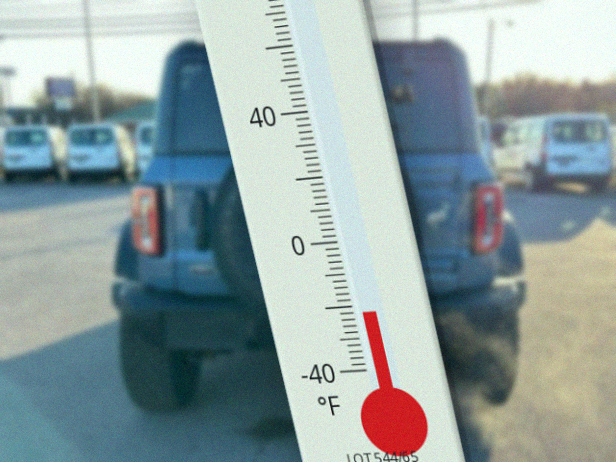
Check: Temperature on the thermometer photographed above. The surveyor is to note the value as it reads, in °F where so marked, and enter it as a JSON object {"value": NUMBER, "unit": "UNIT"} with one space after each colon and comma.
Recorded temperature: {"value": -22, "unit": "°F"}
